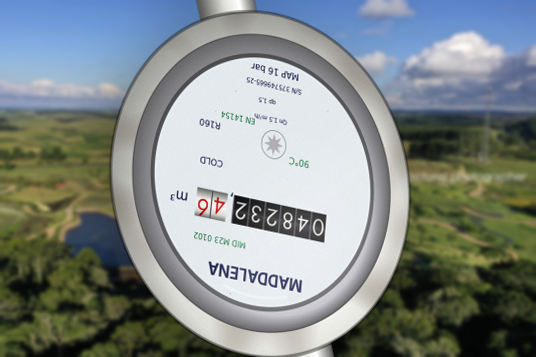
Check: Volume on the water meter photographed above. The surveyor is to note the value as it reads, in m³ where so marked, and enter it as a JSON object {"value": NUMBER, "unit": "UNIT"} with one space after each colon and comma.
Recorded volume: {"value": 48232.46, "unit": "m³"}
